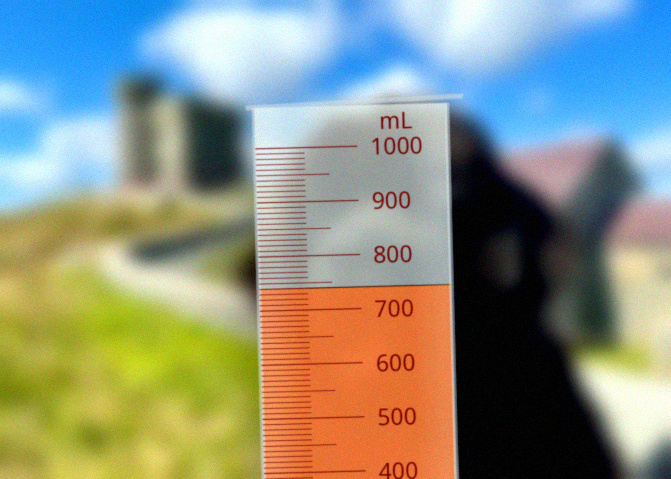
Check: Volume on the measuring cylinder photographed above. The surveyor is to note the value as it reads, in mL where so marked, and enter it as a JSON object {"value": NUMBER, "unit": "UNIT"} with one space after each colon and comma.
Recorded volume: {"value": 740, "unit": "mL"}
